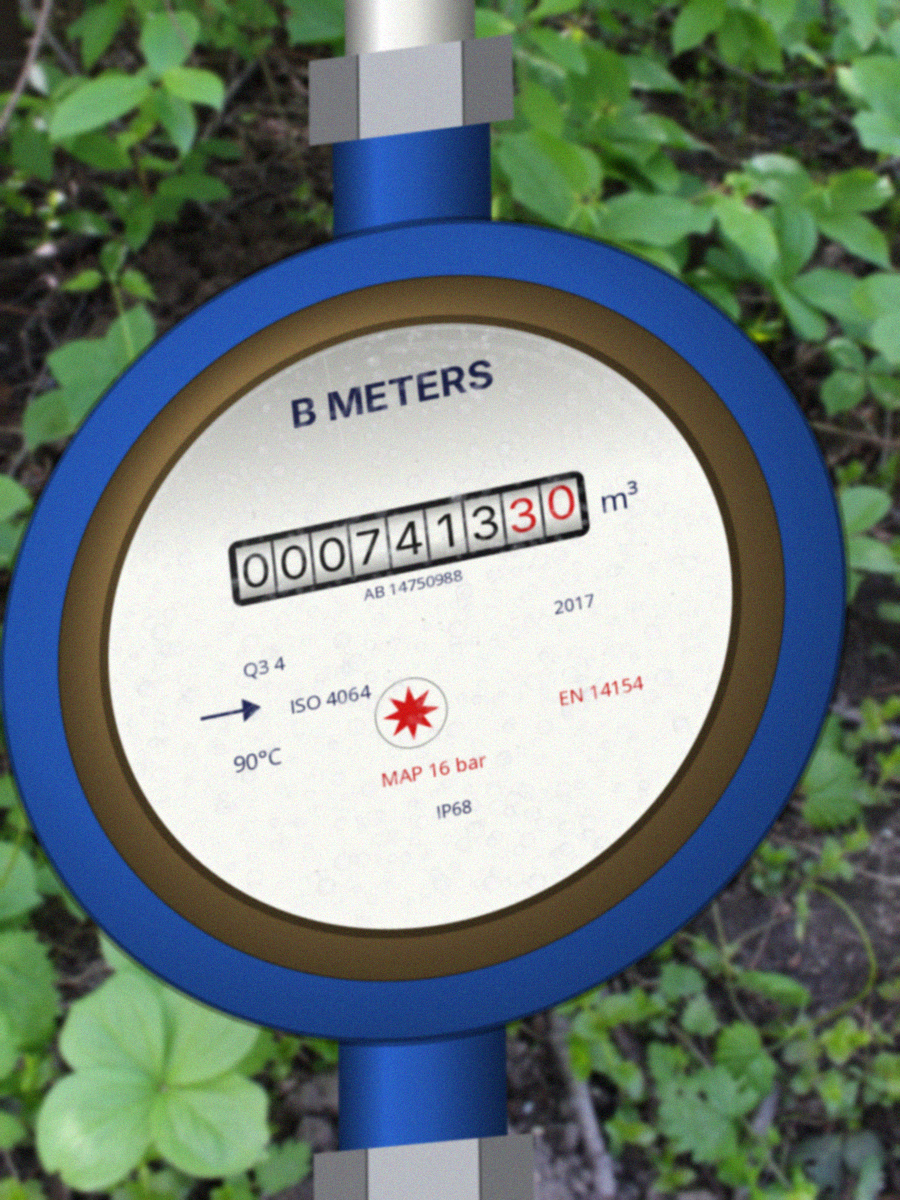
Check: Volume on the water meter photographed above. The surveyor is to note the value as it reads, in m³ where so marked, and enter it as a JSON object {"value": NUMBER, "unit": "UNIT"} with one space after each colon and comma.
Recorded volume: {"value": 7413.30, "unit": "m³"}
